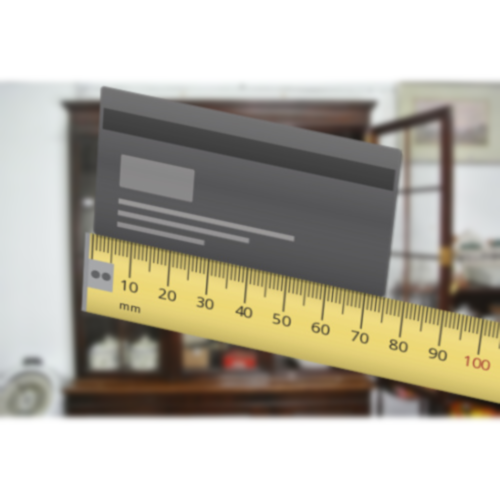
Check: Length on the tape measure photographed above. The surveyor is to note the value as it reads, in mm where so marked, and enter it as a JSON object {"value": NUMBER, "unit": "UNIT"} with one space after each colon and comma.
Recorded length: {"value": 75, "unit": "mm"}
